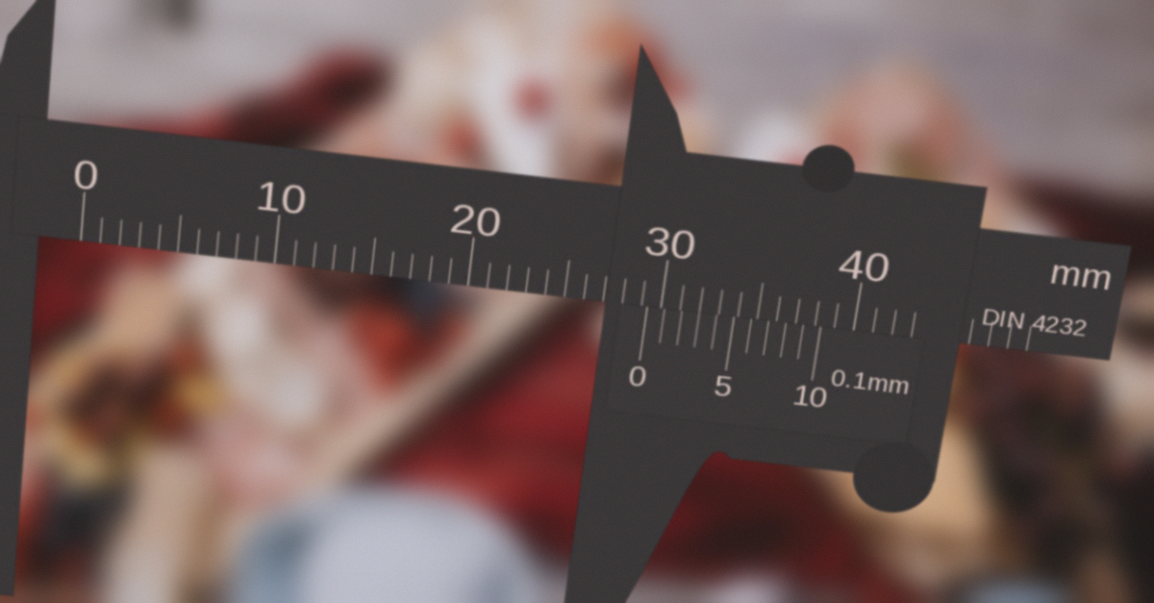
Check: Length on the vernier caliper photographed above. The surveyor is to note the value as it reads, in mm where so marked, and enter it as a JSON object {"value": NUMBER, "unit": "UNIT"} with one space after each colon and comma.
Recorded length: {"value": 29.3, "unit": "mm"}
